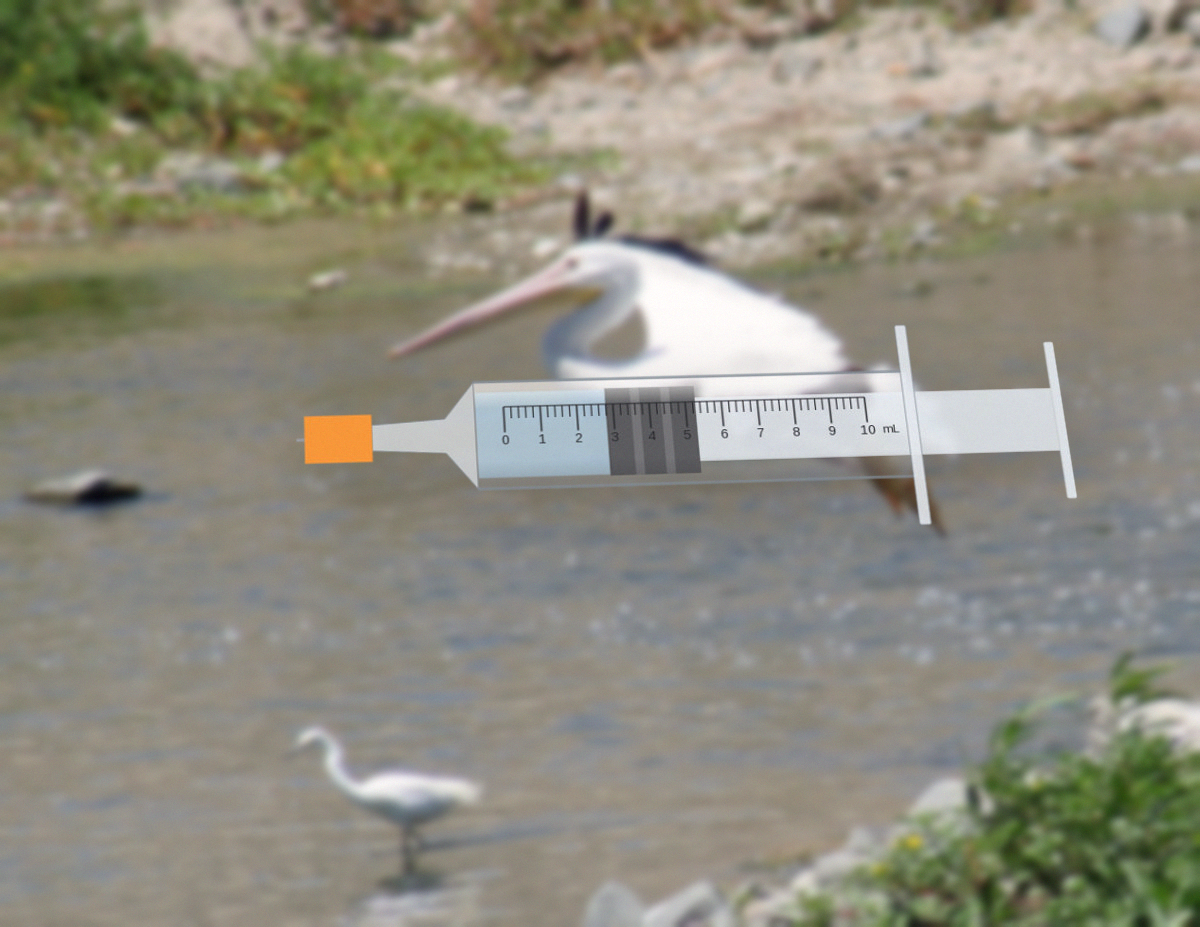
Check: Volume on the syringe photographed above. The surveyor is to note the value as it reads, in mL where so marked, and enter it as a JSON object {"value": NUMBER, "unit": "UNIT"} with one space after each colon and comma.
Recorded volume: {"value": 2.8, "unit": "mL"}
